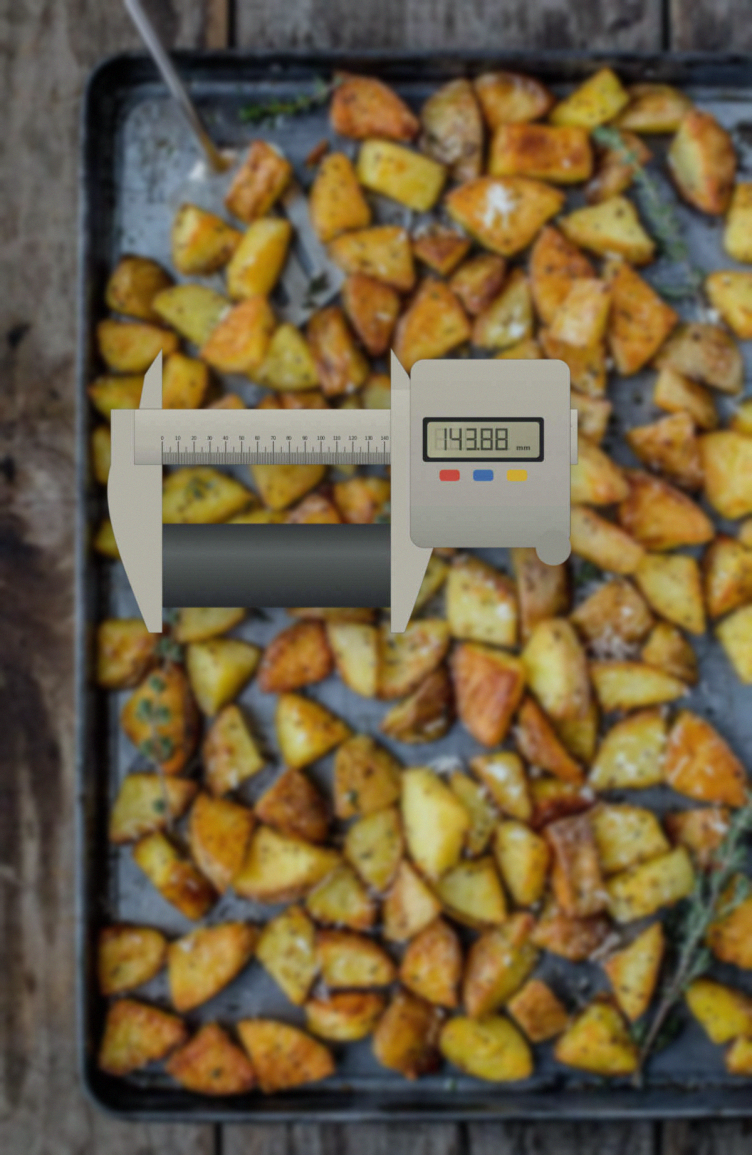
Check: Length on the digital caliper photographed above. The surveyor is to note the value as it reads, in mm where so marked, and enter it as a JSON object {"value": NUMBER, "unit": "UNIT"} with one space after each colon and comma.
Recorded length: {"value": 143.88, "unit": "mm"}
